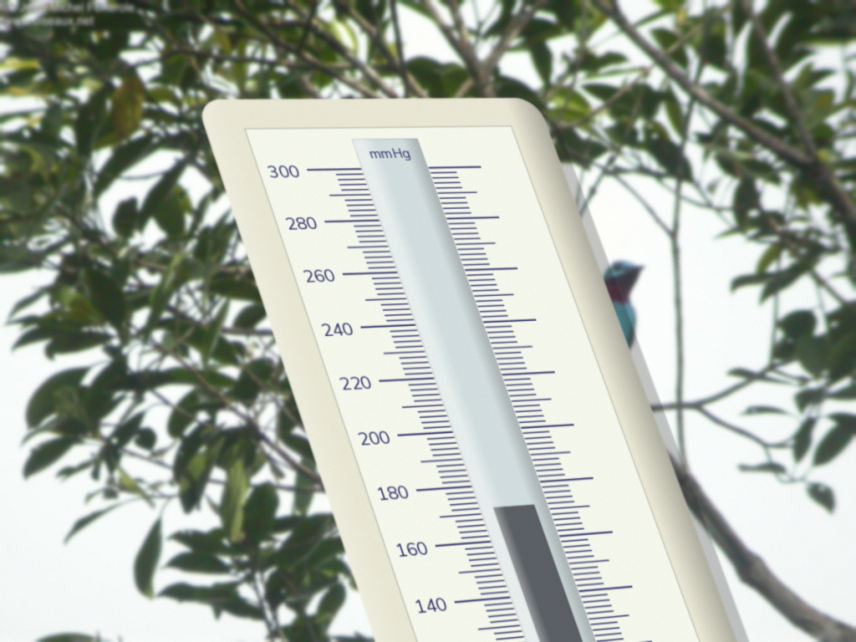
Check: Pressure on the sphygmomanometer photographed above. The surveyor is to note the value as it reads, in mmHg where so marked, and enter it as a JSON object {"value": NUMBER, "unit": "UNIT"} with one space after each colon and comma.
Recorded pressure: {"value": 172, "unit": "mmHg"}
